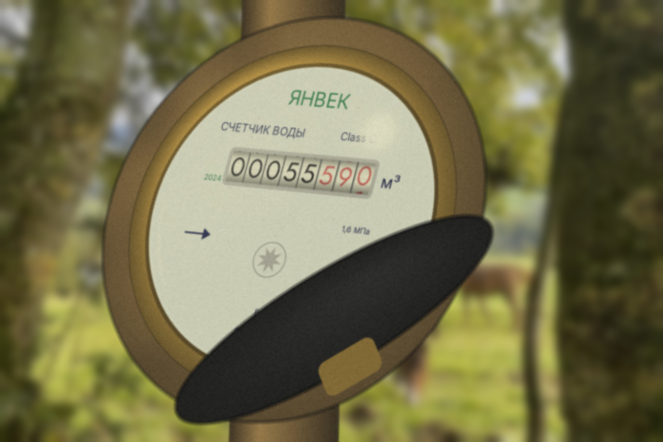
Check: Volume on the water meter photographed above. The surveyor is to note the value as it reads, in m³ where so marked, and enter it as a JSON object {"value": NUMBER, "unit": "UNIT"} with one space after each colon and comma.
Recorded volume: {"value": 55.590, "unit": "m³"}
